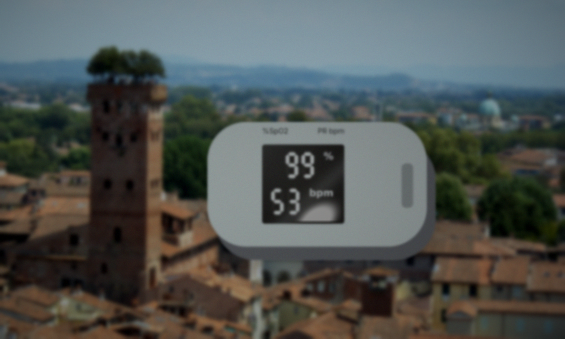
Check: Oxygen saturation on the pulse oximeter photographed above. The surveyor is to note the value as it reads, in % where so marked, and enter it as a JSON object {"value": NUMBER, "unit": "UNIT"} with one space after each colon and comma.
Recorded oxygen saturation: {"value": 99, "unit": "%"}
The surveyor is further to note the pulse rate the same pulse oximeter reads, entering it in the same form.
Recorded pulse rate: {"value": 53, "unit": "bpm"}
